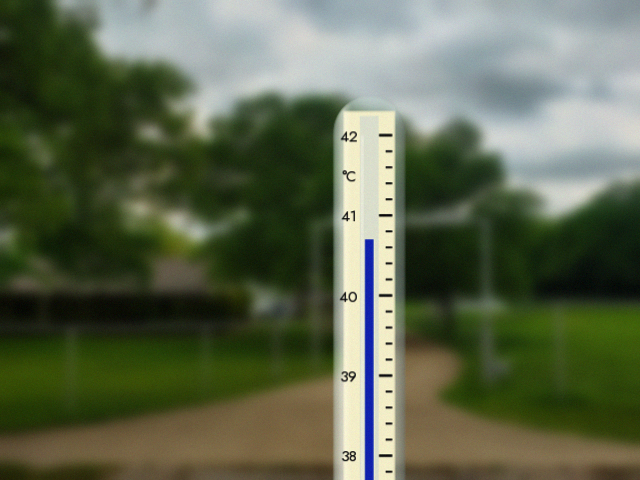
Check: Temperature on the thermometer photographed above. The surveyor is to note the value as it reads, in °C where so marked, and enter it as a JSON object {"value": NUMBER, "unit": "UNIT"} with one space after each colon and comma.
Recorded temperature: {"value": 40.7, "unit": "°C"}
